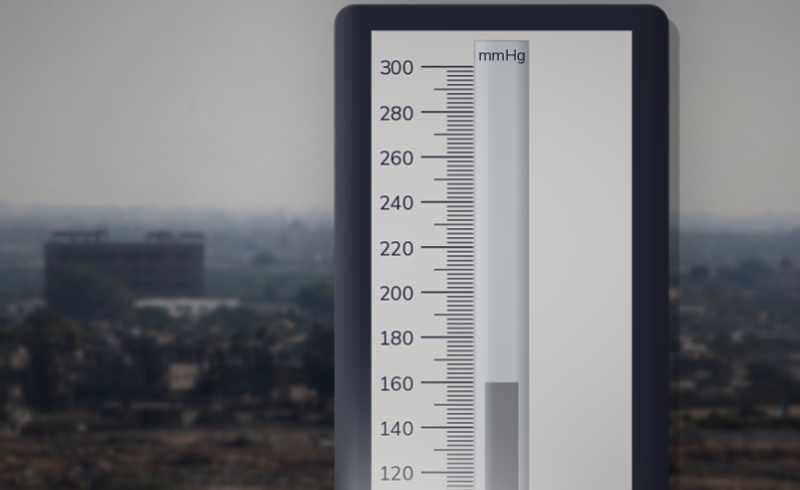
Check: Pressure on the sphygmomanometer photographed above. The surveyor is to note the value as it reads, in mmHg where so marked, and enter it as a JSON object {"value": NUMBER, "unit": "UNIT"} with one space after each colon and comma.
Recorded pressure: {"value": 160, "unit": "mmHg"}
